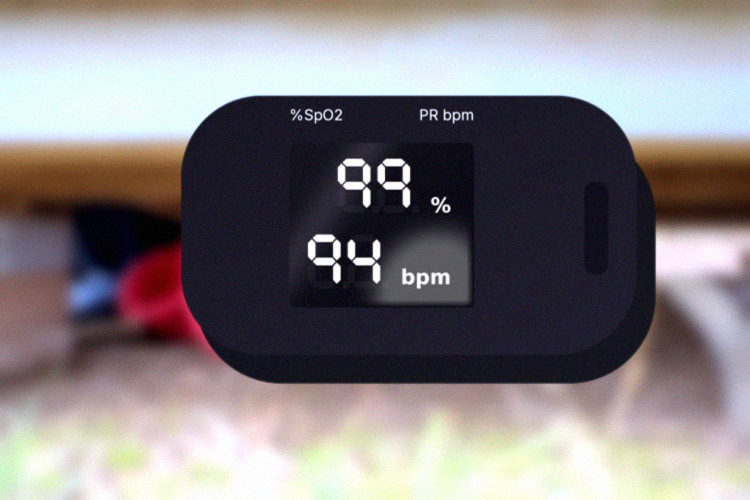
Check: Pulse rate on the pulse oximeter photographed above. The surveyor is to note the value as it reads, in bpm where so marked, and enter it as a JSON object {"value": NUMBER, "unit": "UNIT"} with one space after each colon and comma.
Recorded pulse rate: {"value": 94, "unit": "bpm"}
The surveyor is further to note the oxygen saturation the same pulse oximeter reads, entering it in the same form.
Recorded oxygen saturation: {"value": 99, "unit": "%"}
